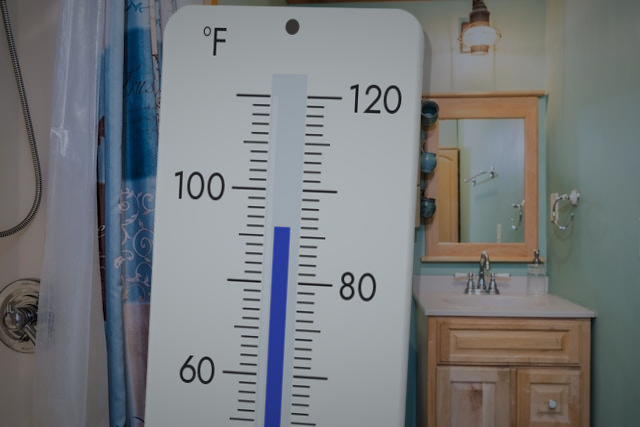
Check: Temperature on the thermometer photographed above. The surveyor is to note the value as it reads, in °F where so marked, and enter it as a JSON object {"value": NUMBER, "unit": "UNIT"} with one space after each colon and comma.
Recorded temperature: {"value": 92, "unit": "°F"}
